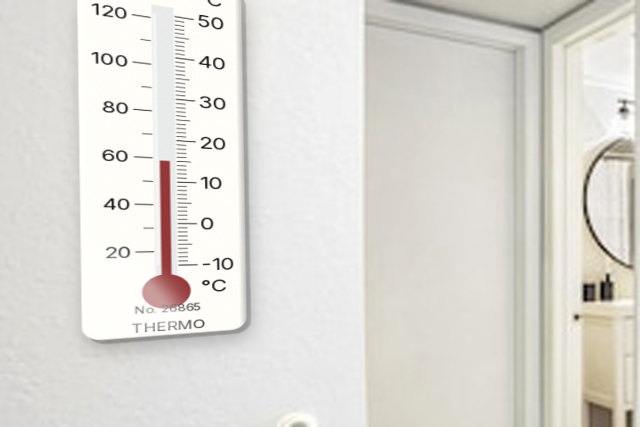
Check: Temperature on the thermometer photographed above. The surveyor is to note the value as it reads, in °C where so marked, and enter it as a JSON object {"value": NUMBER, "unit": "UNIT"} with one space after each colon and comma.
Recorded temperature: {"value": 15, "unit": "°C"}
